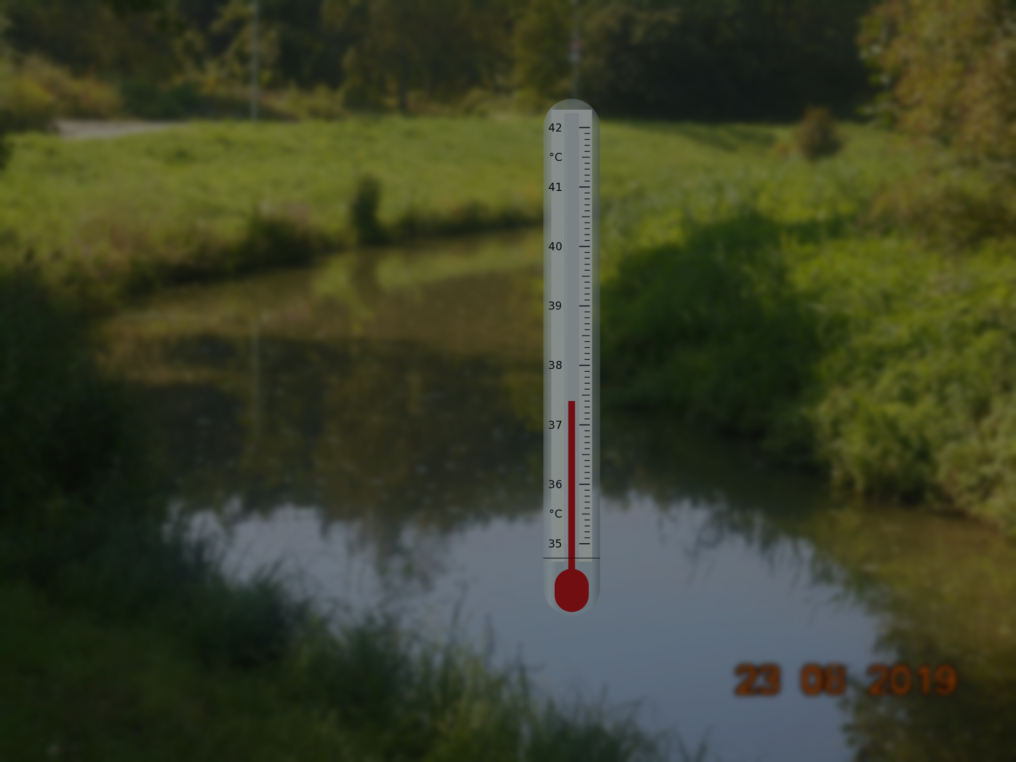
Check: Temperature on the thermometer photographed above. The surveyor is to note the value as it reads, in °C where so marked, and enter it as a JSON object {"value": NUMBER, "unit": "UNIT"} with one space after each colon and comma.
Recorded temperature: {"value": 37.4, "unit": "°C"}
